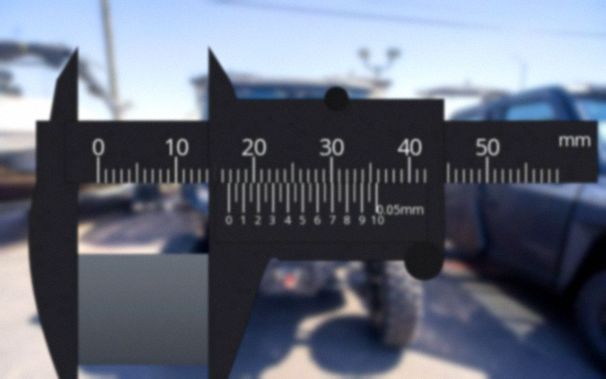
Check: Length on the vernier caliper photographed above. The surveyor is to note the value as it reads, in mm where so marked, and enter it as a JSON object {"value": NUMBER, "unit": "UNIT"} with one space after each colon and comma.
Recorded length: {"value": 16.8, "unit": "mm"}
